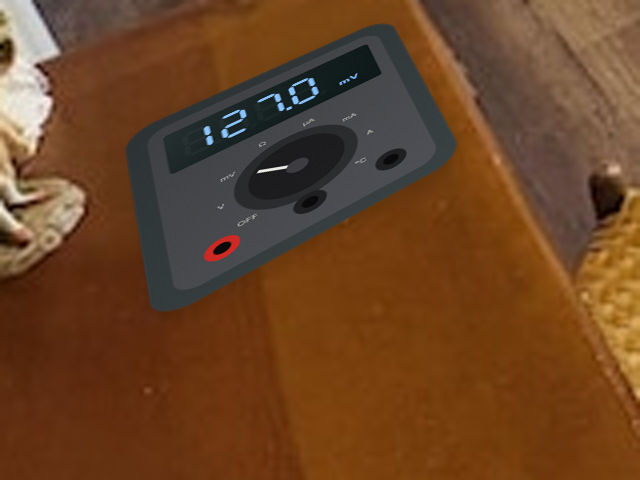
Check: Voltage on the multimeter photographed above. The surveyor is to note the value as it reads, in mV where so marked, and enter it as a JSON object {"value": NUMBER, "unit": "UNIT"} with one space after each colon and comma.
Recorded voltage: {"value": 127.0, "unit": "mV"}
